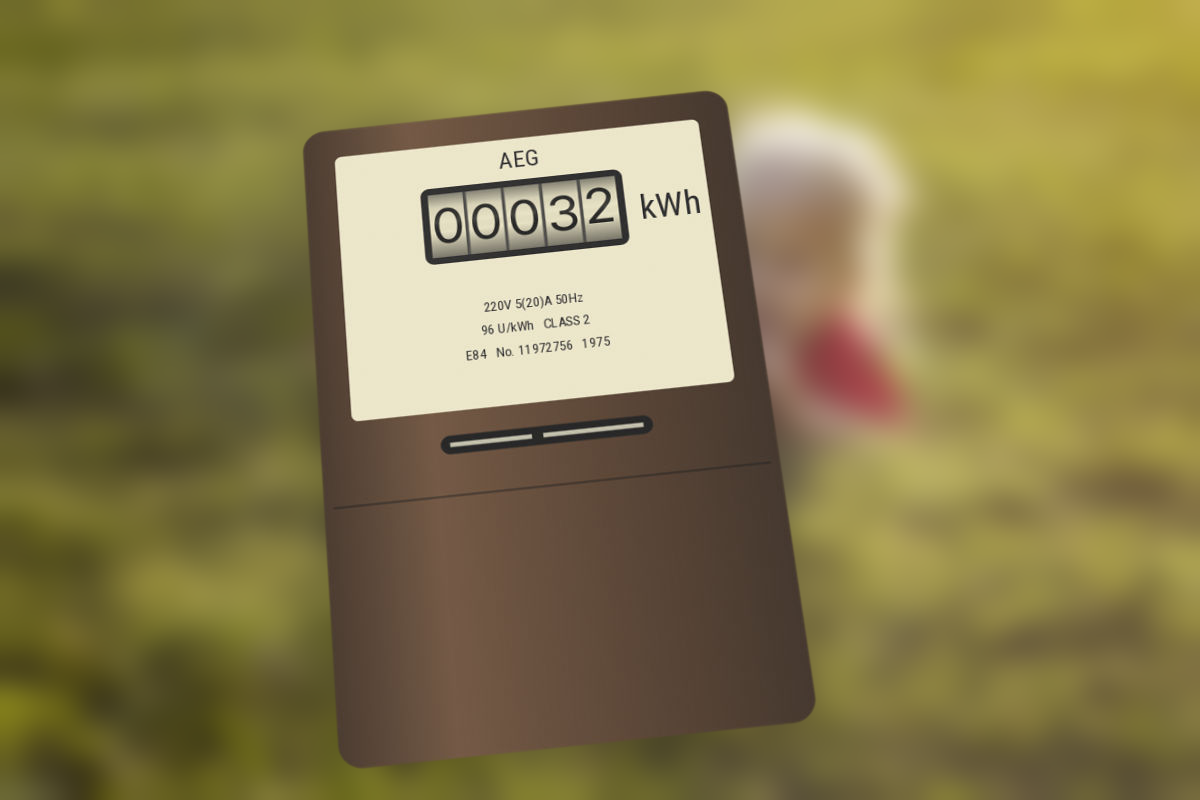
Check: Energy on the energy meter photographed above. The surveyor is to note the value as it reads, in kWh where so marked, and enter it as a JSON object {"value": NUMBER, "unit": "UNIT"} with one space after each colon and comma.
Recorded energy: {"value": 32, "unit": "kWh"}
